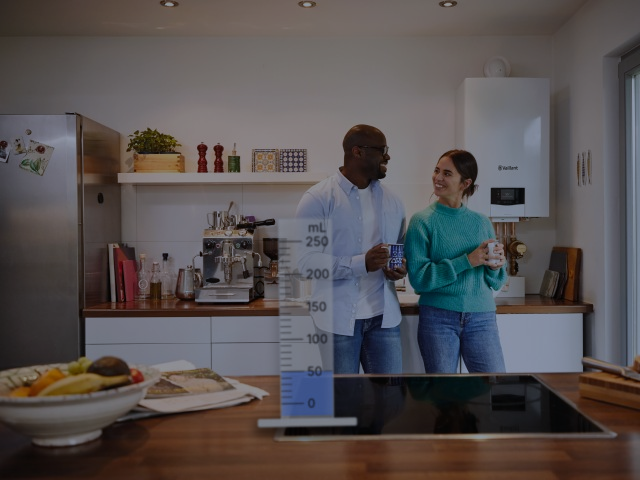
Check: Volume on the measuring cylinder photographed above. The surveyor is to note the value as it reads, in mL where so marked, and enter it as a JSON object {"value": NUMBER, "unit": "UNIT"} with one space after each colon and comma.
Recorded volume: {"value": 50, "unit": "mL"}
